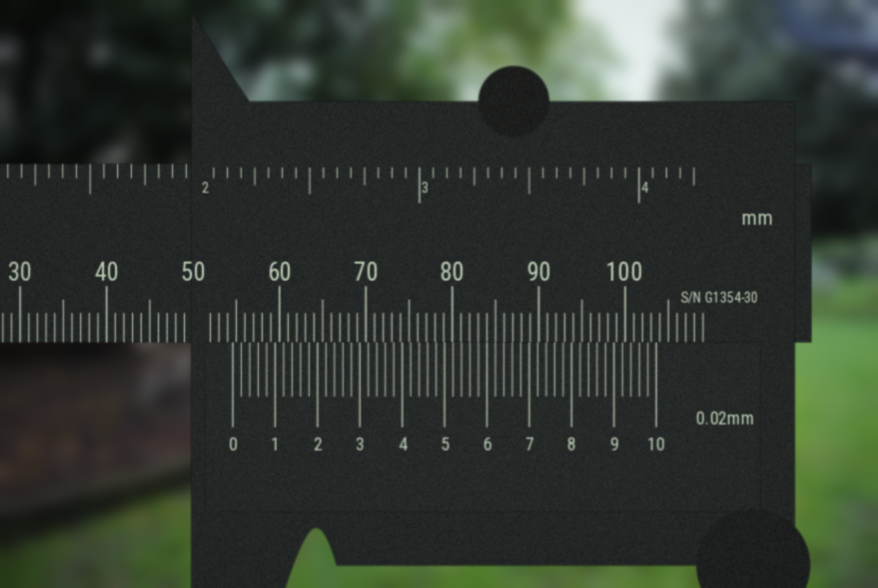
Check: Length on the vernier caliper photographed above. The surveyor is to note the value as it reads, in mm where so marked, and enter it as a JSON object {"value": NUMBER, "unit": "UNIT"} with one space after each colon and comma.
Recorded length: {"value": 54.6, "unit": "mm"}
